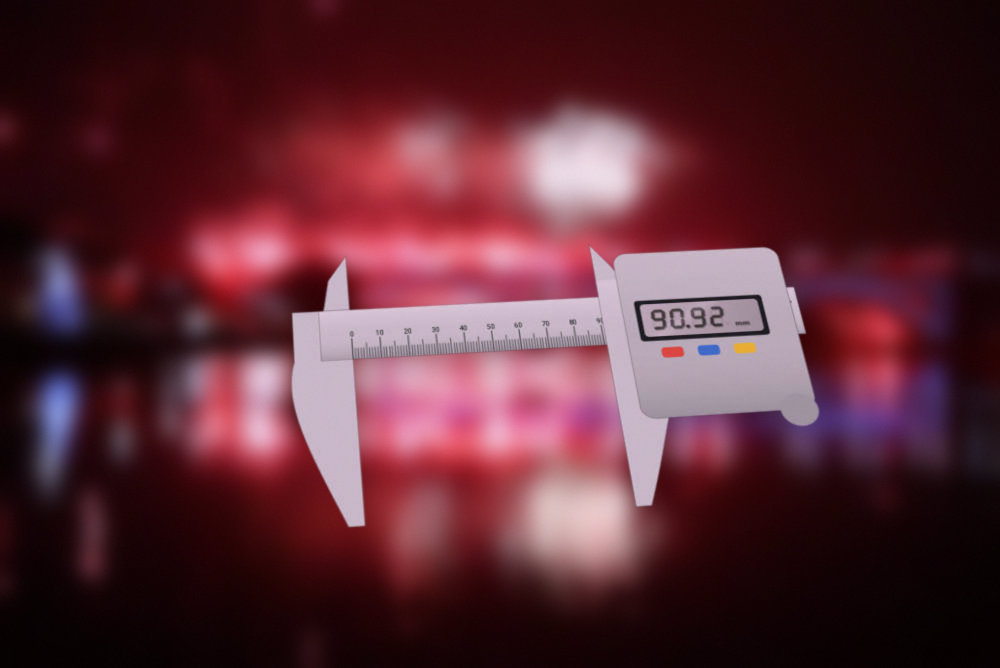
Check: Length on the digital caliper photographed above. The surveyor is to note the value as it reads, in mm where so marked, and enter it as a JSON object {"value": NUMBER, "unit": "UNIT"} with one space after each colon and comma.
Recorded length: {"value": 90.92, "unit": "mm"}
